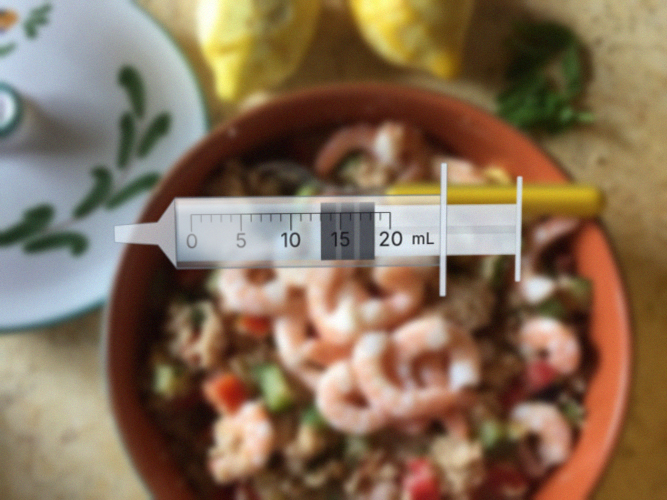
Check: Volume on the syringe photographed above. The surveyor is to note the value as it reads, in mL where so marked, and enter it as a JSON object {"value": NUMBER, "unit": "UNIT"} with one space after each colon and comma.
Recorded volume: {"value": 13, "unit": "mL"}
